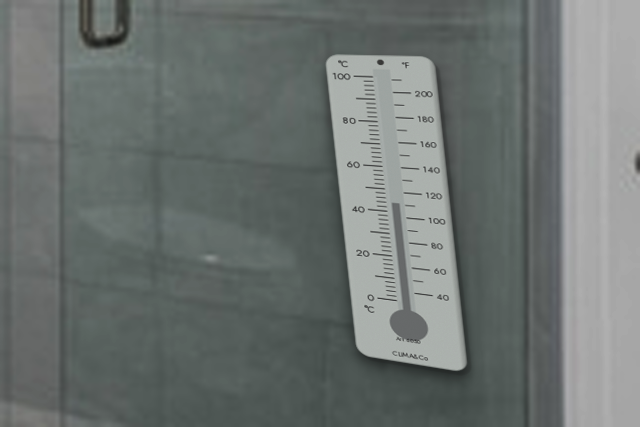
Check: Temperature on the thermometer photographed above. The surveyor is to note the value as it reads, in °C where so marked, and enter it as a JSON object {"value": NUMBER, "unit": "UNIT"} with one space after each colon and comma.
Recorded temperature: {"value": 44, "unit": "°C"}
